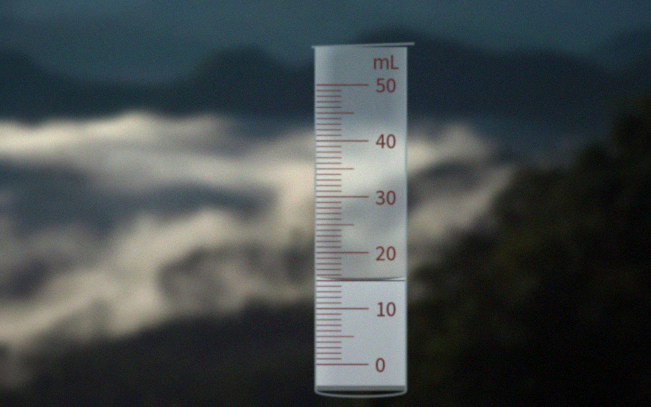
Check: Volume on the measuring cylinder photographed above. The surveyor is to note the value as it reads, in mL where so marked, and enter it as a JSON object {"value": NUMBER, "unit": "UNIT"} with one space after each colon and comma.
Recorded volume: {"value": 15, "unit": "mL"}
